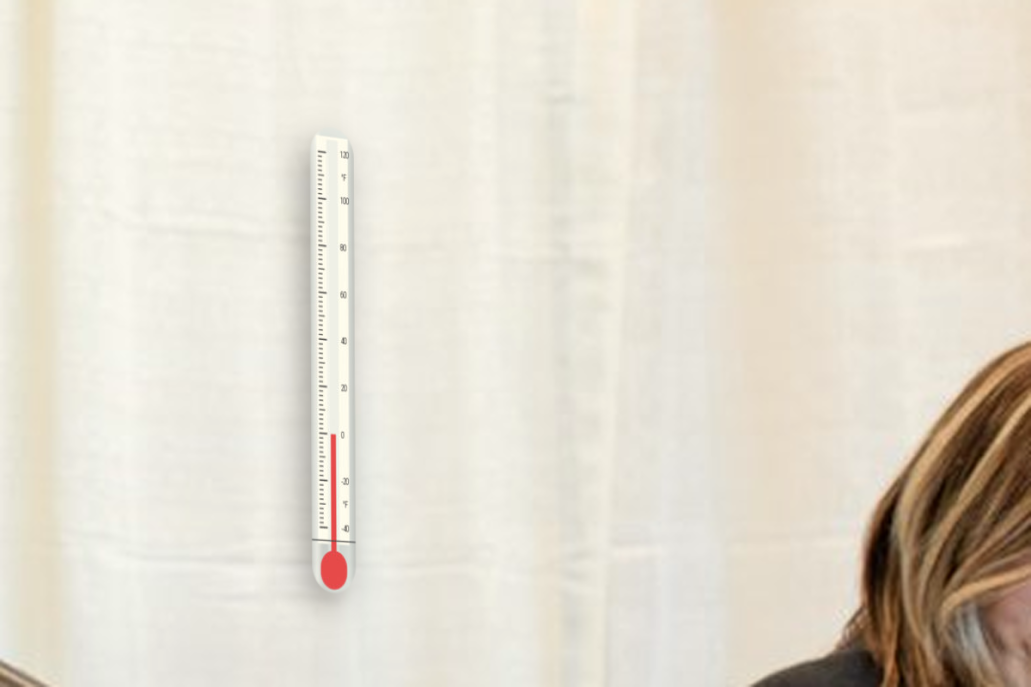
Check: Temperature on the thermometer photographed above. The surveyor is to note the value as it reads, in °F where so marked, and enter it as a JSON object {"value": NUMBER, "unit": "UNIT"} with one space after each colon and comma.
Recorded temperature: {"value": 0, "unit": "°F"}
